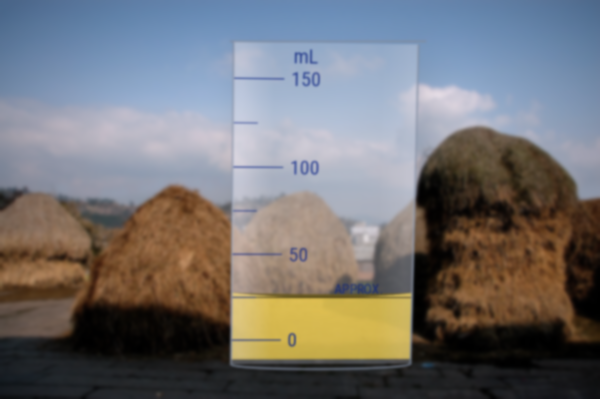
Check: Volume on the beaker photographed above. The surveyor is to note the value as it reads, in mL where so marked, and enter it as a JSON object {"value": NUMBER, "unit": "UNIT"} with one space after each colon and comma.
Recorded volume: {"value": 25, "unit": "mL"}
